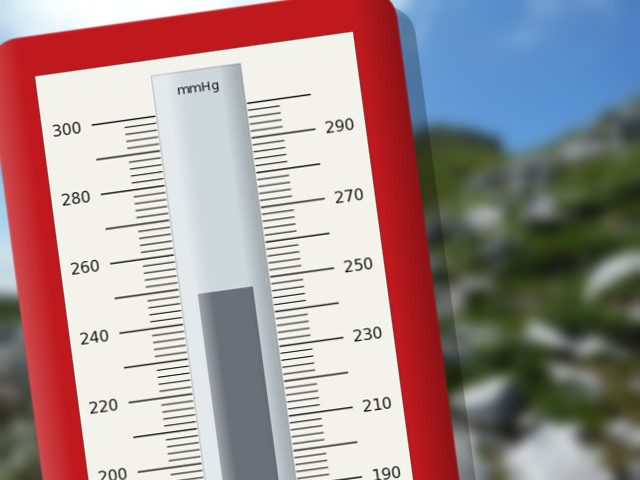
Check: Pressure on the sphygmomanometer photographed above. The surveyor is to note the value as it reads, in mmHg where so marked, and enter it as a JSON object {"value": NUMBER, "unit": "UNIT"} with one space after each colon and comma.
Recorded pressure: {"value": 248, "unit": "mmHg"}
